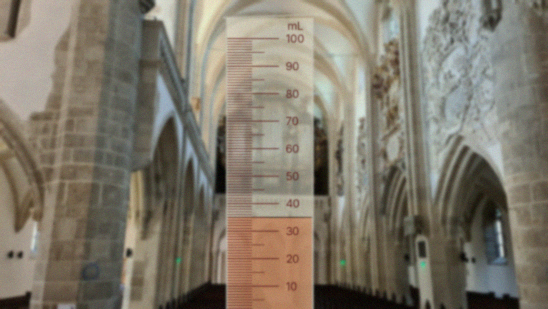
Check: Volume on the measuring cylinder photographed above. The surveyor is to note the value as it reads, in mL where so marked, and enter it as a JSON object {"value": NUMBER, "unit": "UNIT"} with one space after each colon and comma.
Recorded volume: {"value": 35, "unit": "mL"}
